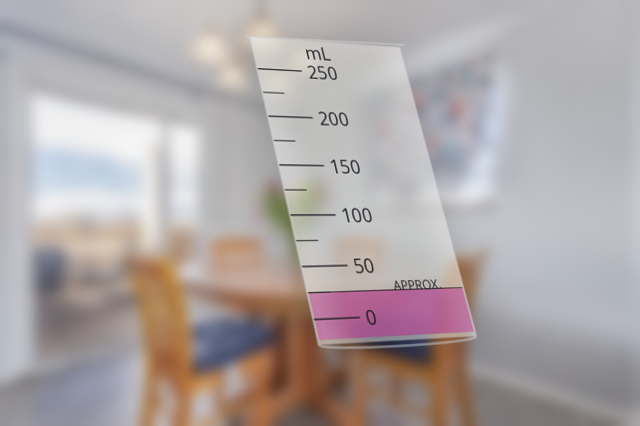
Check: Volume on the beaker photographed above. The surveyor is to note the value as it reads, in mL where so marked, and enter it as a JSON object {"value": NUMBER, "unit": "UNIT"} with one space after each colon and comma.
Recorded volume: {"value": 25, "unit": "mL"}
